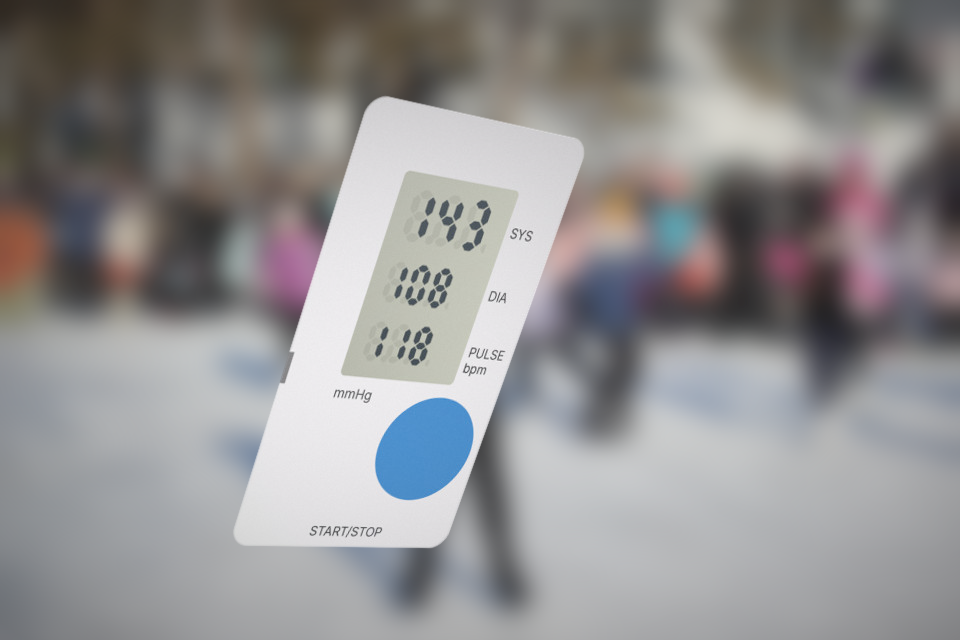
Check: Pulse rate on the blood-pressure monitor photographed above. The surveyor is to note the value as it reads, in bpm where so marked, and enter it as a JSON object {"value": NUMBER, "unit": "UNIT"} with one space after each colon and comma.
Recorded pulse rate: {"value": 118, "unit": "bpm"}
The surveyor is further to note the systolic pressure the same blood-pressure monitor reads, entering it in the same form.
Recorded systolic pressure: {"value": 143, "unit": "mmHg"}
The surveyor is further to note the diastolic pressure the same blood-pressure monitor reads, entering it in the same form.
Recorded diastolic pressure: {"value": 108, "unit": "mmHg"}
